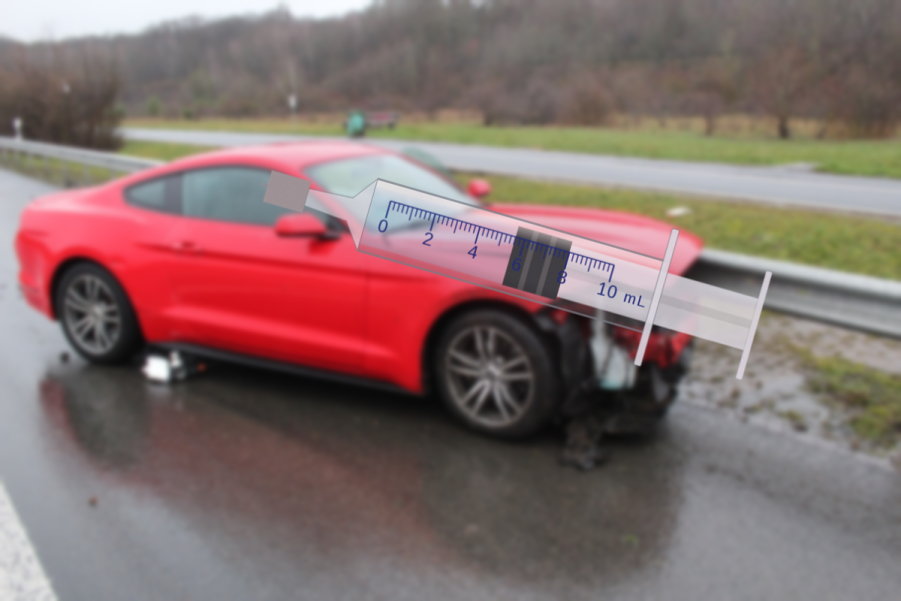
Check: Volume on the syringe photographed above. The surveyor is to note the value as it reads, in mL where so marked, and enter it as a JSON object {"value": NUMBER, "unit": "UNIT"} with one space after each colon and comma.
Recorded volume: {"value": 5.6, "unit": "mL"}
